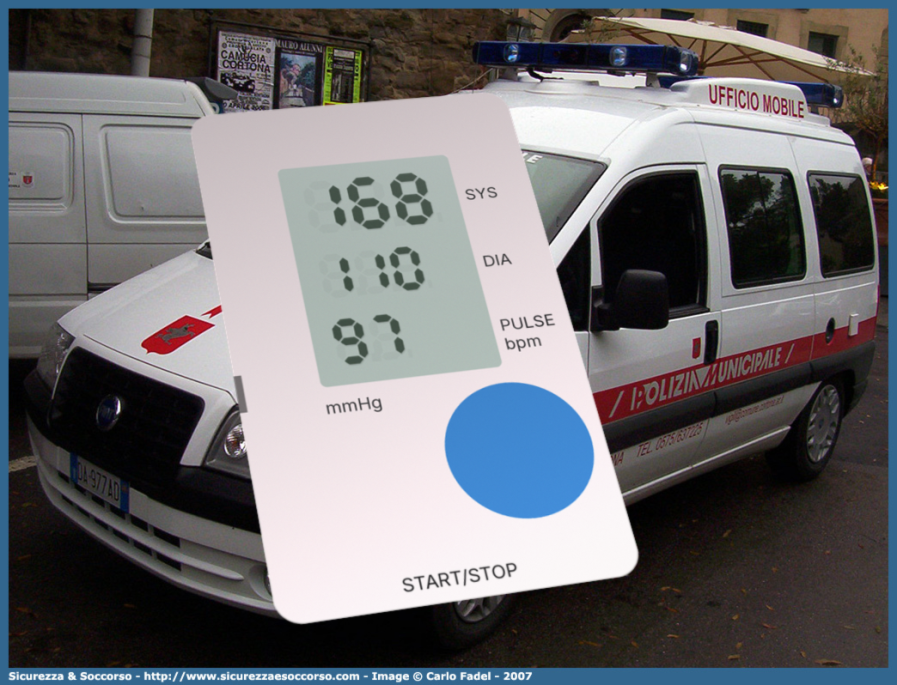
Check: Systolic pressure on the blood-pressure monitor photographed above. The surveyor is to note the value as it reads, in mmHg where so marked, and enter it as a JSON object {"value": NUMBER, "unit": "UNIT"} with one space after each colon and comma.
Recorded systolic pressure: {"value": 168, "unit": "mmHg"}
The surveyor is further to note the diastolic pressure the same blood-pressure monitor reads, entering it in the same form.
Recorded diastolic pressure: {"value": 110, "unit": "mmHg"}
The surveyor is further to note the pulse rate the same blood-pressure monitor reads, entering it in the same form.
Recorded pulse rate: {"value": 97, "unit": "bpm"}
